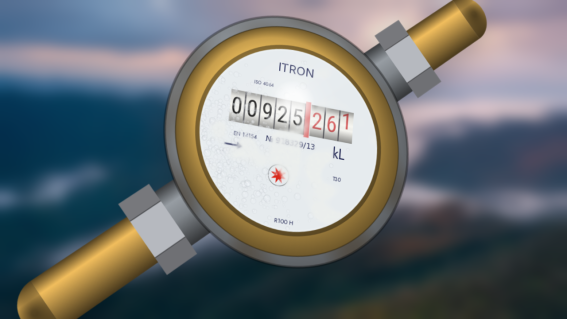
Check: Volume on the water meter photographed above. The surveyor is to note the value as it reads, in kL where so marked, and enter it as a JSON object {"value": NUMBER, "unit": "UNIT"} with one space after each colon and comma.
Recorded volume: {"value": 925.261, "unit": "kL"}
